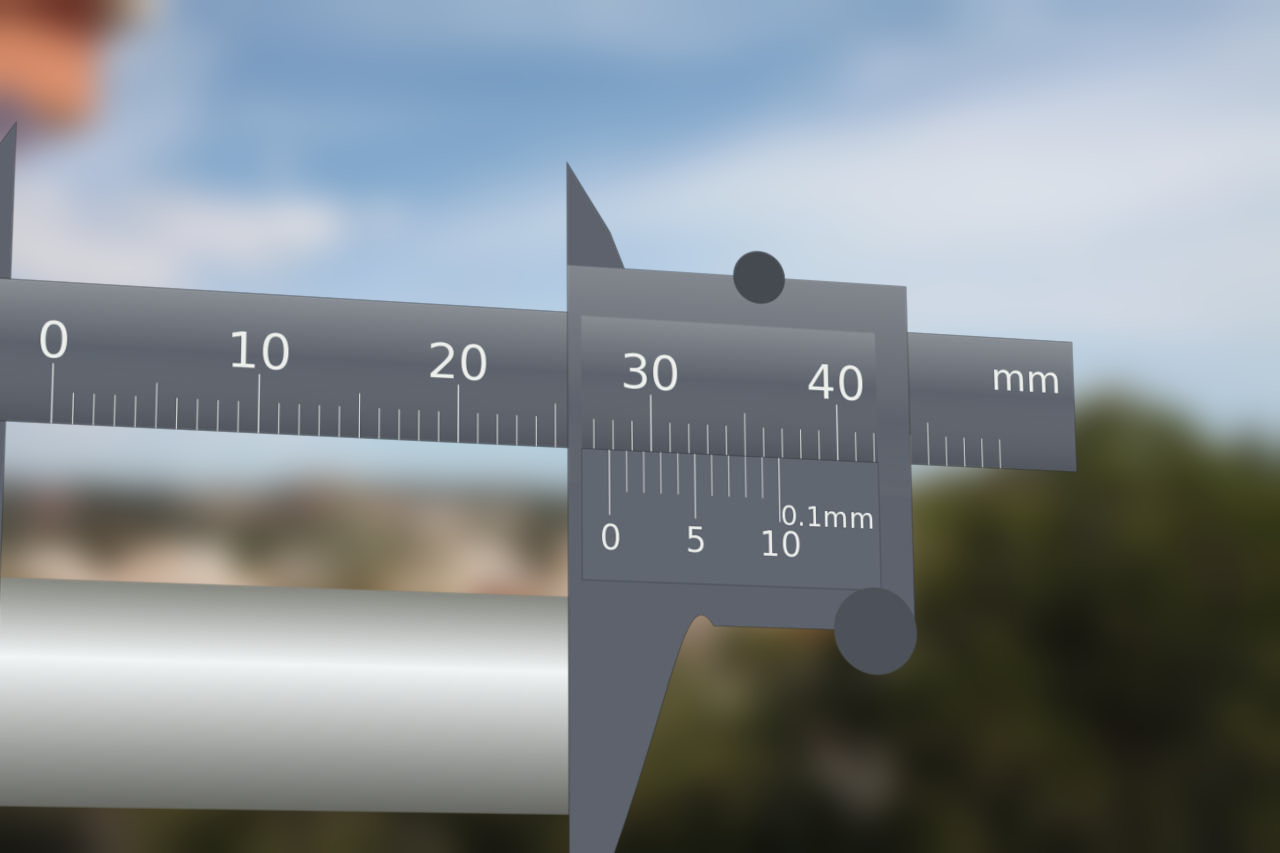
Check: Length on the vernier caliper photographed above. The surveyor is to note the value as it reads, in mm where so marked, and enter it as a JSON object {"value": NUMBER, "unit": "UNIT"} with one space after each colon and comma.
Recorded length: {"value": 27.8, "unit": "mm"}
